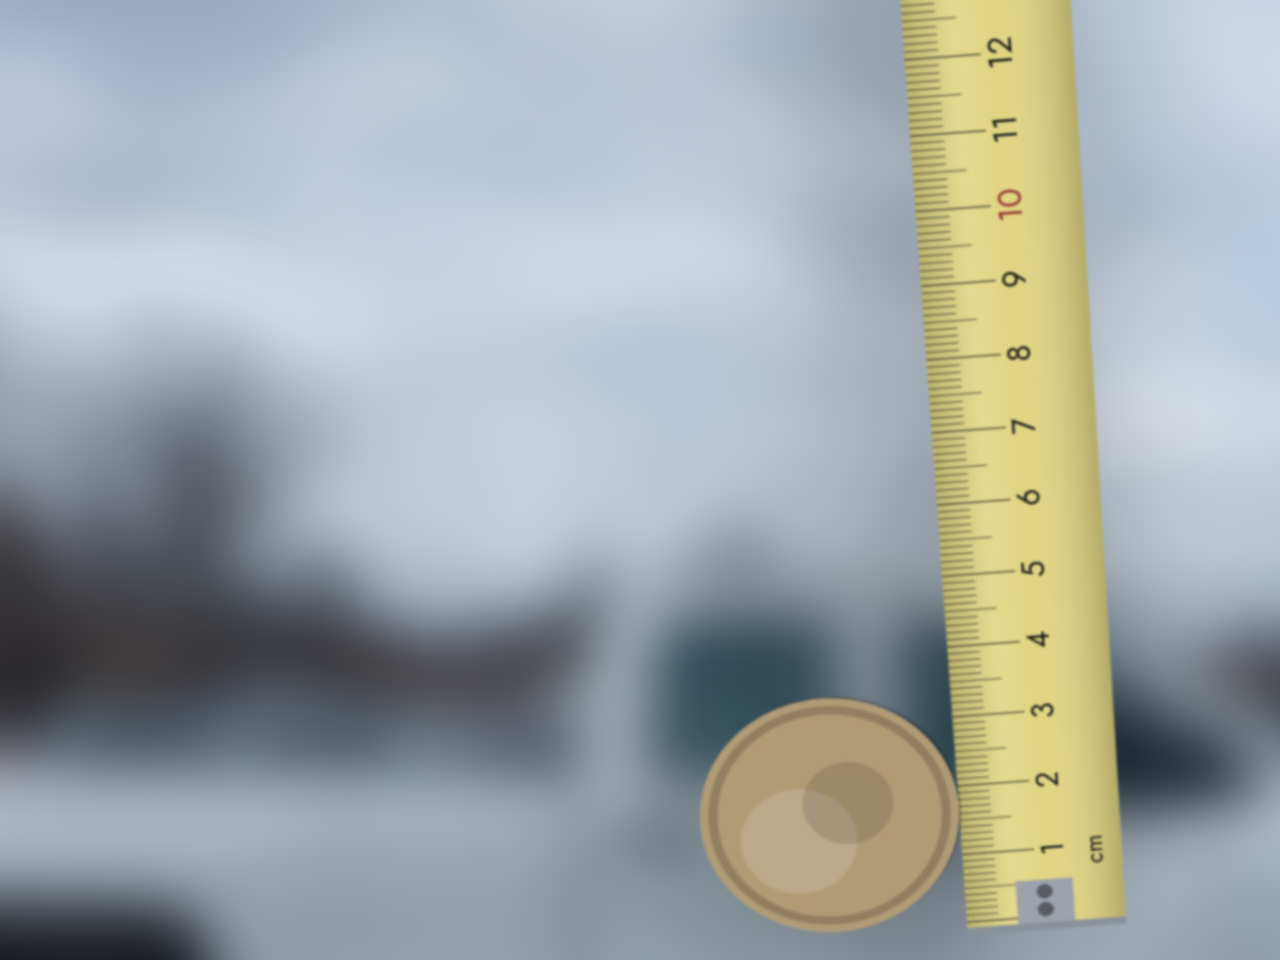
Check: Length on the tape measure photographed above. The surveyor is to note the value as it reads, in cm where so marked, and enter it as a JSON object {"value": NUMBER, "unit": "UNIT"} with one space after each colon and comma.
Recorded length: {"value": 3.4, "unit": "cm"}
